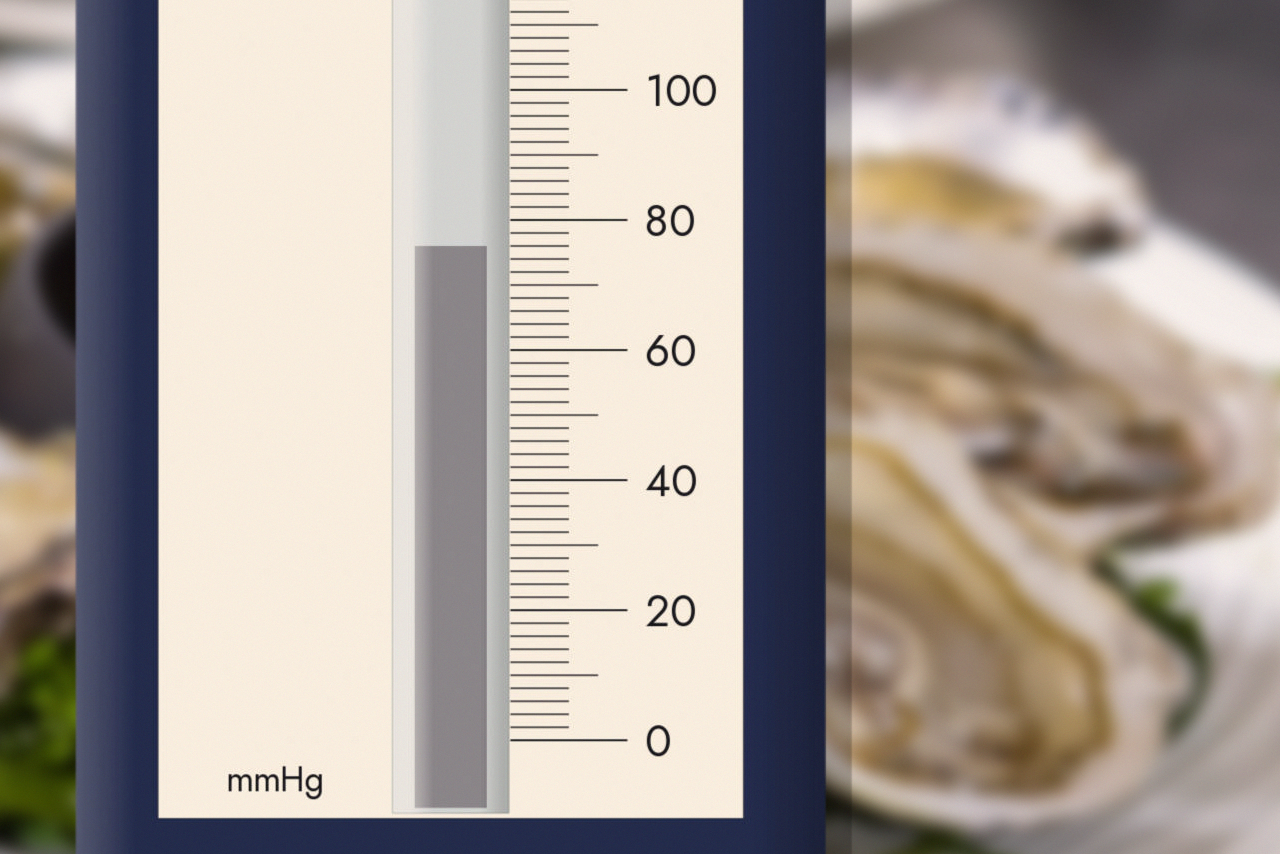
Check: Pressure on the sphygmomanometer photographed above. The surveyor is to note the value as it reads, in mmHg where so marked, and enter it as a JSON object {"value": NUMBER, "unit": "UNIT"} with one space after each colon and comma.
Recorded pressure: {"value": 76, "unit": "mmHg"}
